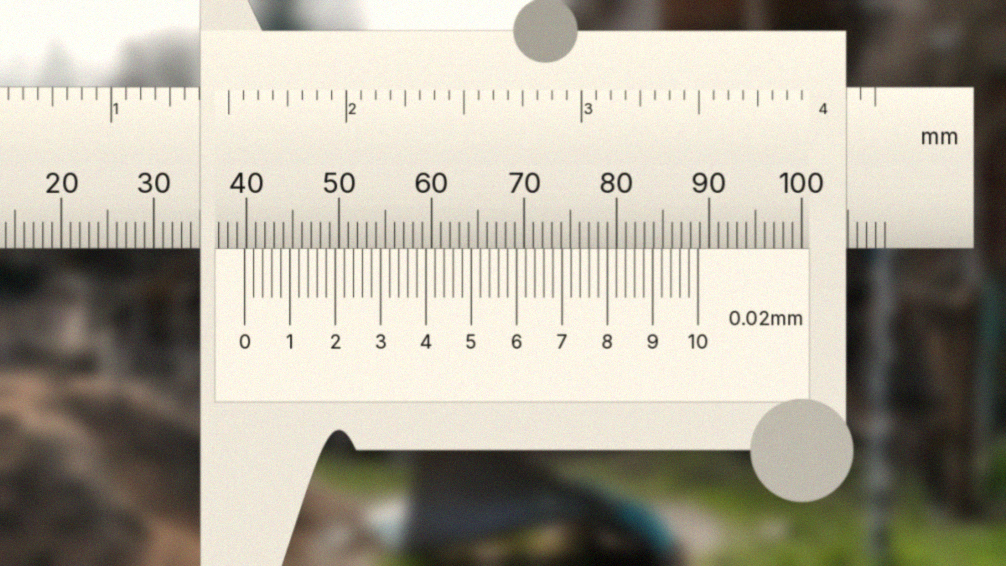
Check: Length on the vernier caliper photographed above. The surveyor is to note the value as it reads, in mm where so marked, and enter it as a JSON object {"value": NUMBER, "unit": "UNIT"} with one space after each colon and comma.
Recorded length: {"value": 39.8, "unit": "mm"}
